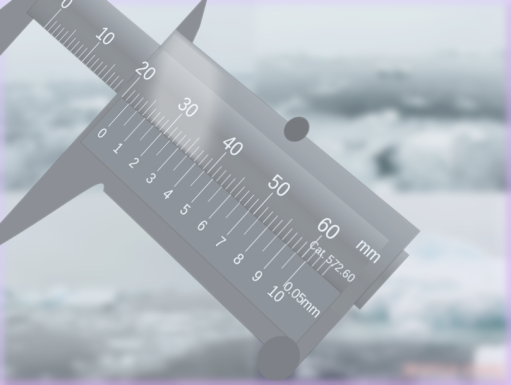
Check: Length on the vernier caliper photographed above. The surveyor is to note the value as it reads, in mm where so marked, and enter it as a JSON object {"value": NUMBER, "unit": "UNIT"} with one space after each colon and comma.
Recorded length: {"value": 21.8, "unit": "mm"}
